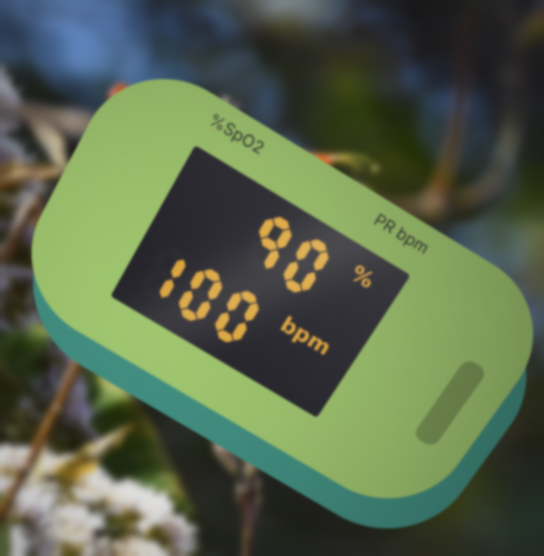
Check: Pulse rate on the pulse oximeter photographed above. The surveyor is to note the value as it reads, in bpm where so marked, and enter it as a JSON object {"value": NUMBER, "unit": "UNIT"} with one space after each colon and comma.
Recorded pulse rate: {"value": 100, "unit": "bpm"}
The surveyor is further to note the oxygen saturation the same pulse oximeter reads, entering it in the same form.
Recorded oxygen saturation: {"value": 90, "unit": "%"}
